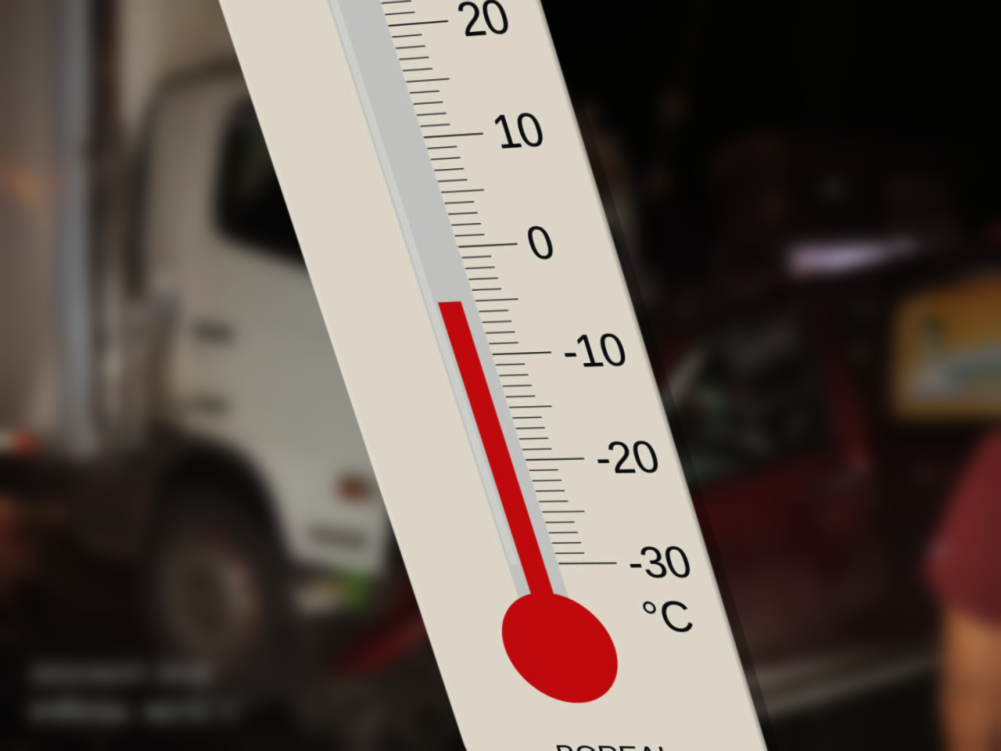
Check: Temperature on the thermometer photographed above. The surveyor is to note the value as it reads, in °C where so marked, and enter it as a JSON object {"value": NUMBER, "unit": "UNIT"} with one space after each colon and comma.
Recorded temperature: {"value": -5, "unit": "°C"}
